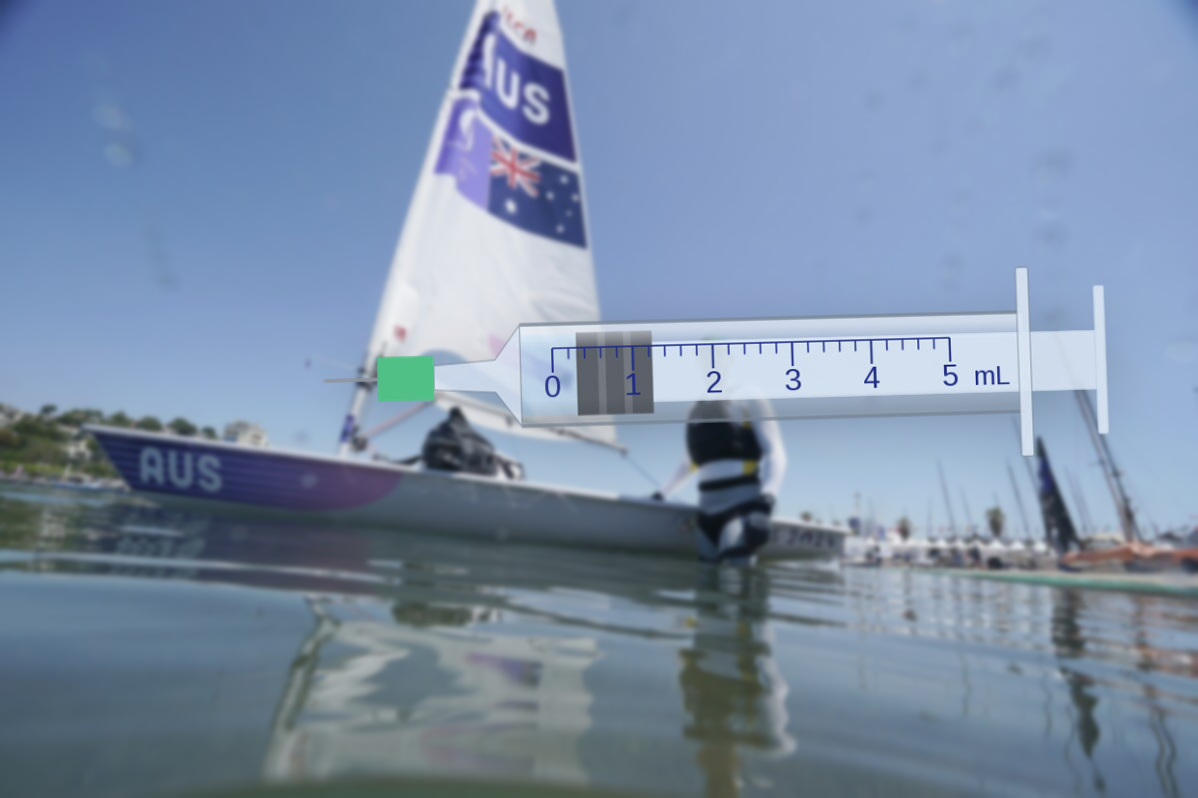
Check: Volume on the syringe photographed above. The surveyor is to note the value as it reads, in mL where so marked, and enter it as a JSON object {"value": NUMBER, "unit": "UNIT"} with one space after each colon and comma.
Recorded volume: {"value": 0.3, "unit": "mL"}
